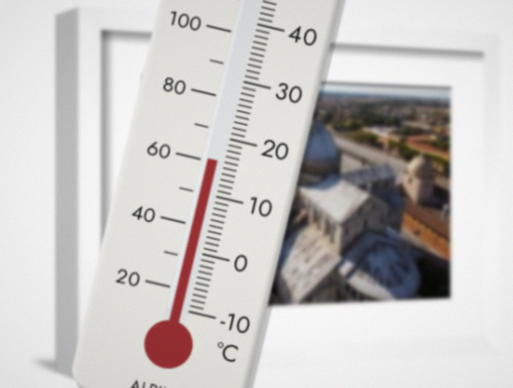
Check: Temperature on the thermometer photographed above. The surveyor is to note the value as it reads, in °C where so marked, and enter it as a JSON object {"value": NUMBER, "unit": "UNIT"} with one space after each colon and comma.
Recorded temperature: {"value": 16, "unit": "°C"}
